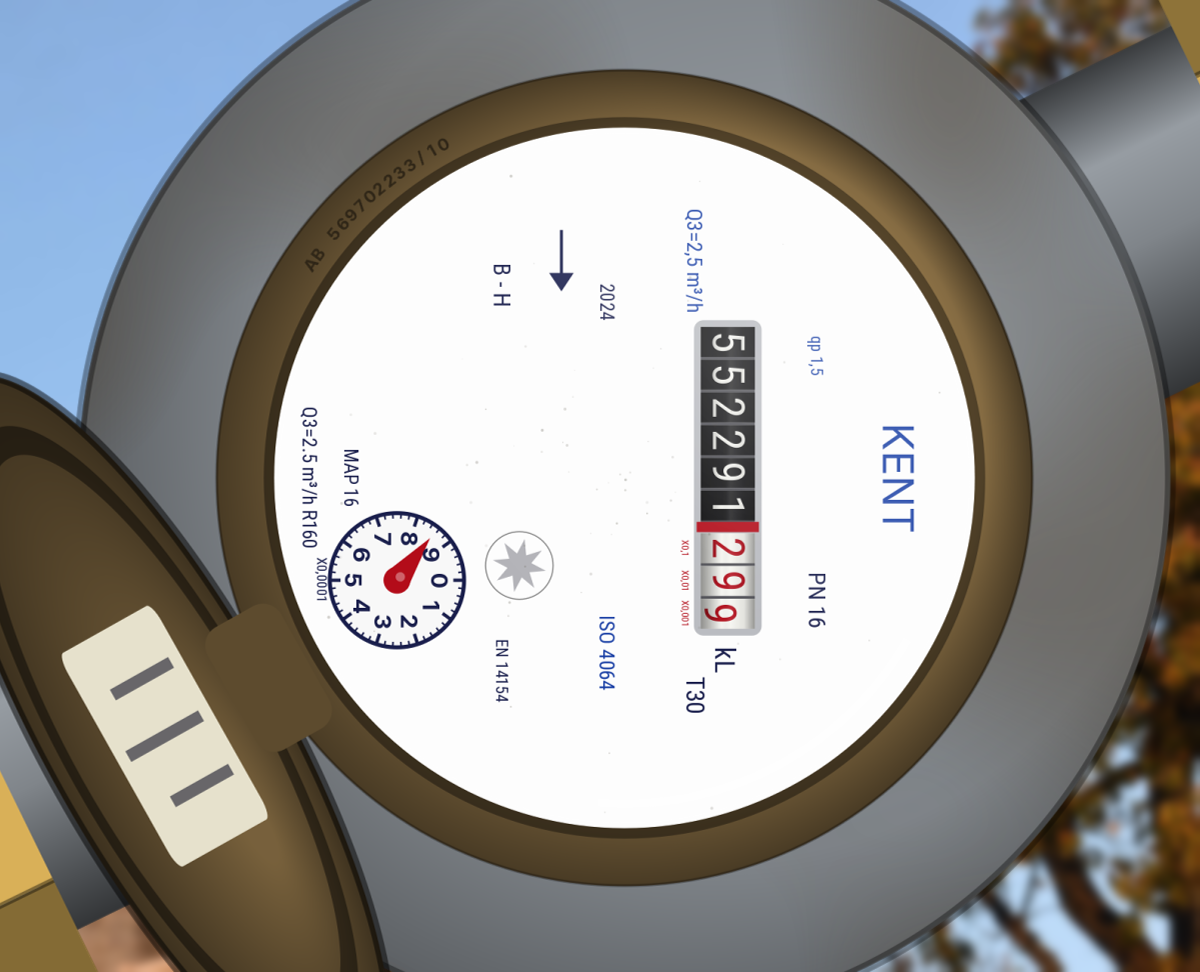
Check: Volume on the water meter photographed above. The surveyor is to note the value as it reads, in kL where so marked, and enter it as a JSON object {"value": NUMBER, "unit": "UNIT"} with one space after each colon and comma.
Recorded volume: {"value": 552291.2988, "unit": "kL"}
